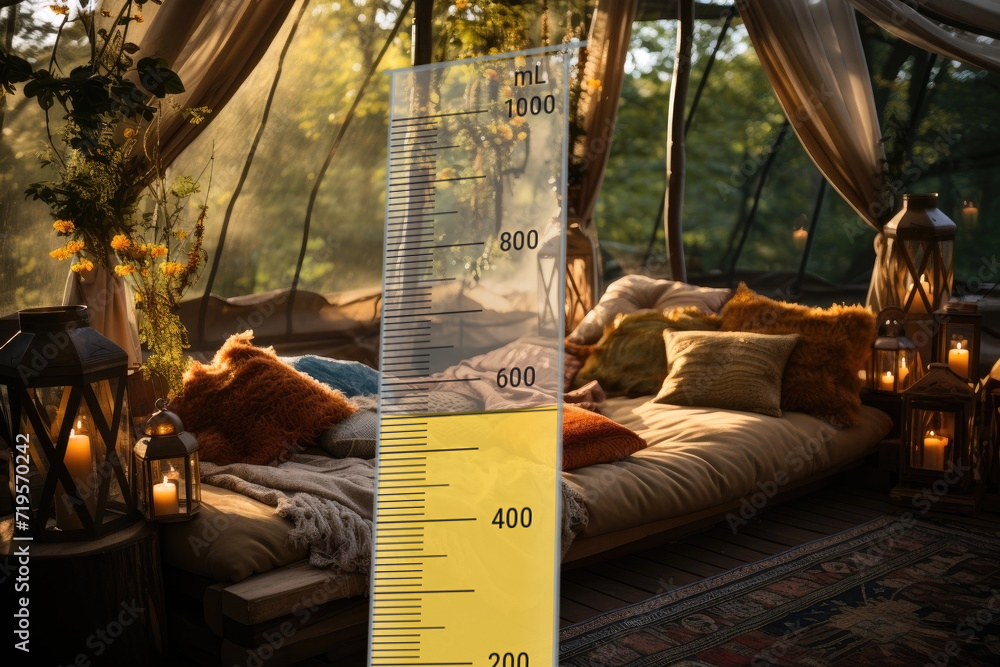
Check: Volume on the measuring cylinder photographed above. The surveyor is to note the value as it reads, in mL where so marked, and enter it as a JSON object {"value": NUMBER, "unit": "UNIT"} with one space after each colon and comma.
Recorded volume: {"value": 550, "unit": "mL"}
